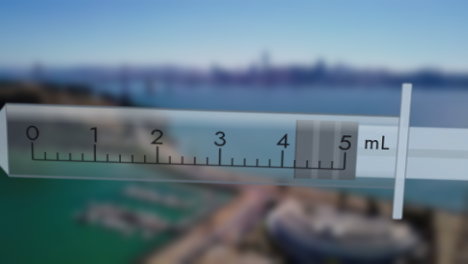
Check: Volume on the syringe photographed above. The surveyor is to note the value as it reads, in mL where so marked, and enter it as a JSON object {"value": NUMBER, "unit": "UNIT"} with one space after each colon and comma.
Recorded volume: {"value": 4.2, "unit": "mL"}
